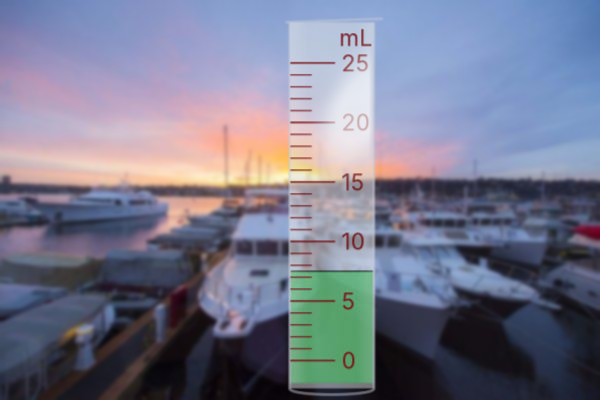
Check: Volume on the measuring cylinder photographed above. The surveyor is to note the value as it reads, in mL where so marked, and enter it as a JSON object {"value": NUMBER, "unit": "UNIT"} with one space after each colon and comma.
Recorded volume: {"value": 7.5, "unit": "mL"}
